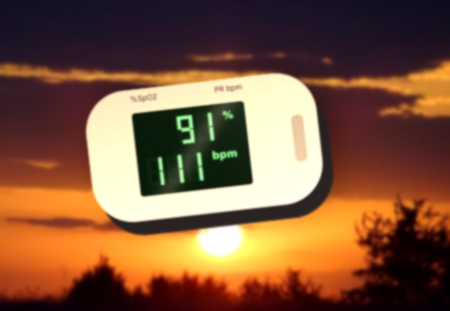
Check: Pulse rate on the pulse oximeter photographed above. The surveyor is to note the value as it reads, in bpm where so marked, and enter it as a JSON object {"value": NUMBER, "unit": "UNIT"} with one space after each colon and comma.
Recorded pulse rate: {"value": 111, "unit": "bpm"}
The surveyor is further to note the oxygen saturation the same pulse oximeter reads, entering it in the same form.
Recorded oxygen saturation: {"value": 91, "unit": "%"}
